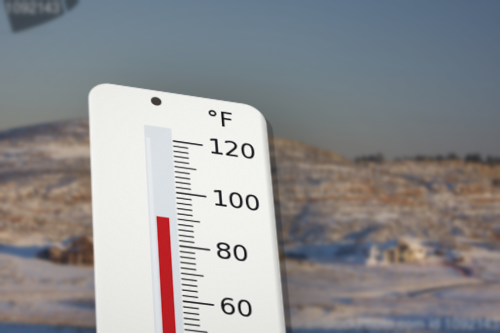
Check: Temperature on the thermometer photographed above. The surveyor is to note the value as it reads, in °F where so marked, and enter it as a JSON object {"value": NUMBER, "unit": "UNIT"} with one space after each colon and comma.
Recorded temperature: {"value": 90, "unit": "°F"}
